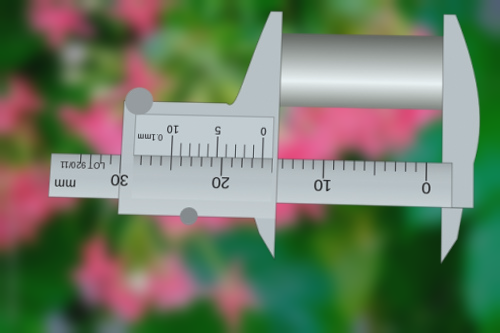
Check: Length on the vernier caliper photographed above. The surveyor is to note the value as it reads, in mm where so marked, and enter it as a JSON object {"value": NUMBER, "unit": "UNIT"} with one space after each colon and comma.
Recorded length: {"value": 16.0, "unit": "mm"}
